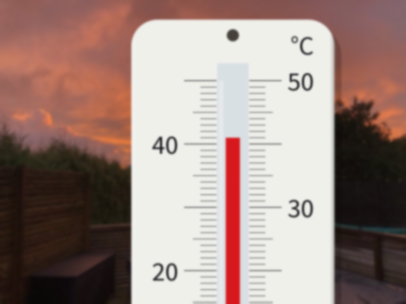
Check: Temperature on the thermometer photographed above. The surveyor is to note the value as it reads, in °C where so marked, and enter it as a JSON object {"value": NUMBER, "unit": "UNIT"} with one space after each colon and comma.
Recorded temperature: {"value": 41, "unit": "°C"}
